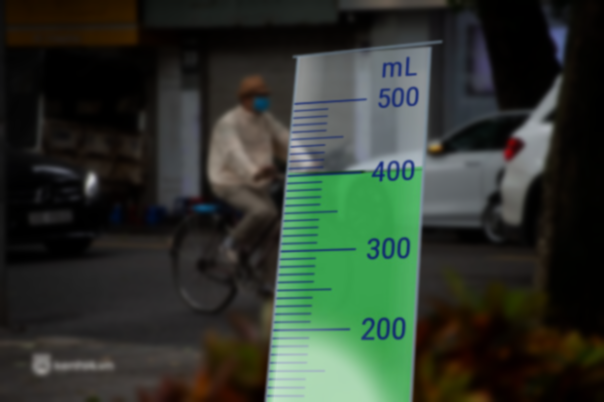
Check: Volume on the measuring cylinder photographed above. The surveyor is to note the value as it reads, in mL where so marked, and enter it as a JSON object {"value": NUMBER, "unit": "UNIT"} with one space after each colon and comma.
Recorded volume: {"value": 400, "unit": "mL"}
